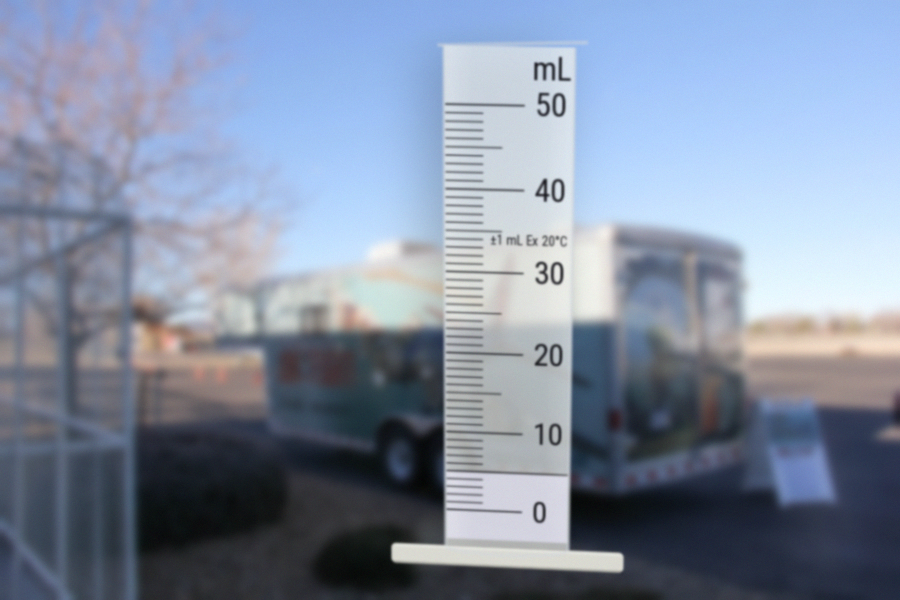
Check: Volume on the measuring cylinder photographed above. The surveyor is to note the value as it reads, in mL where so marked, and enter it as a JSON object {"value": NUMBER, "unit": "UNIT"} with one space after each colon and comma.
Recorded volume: {"value": 5, "unit": "mL"}
